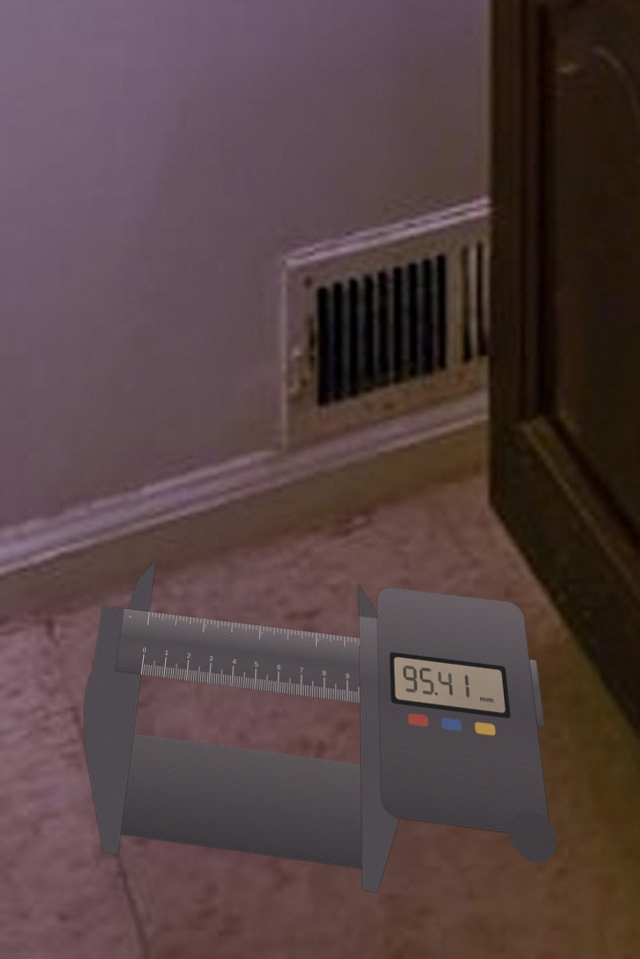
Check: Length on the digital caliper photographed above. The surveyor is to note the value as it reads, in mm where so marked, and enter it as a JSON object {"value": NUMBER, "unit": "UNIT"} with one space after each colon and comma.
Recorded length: {"value": 95.41, "unit": "mm"}
